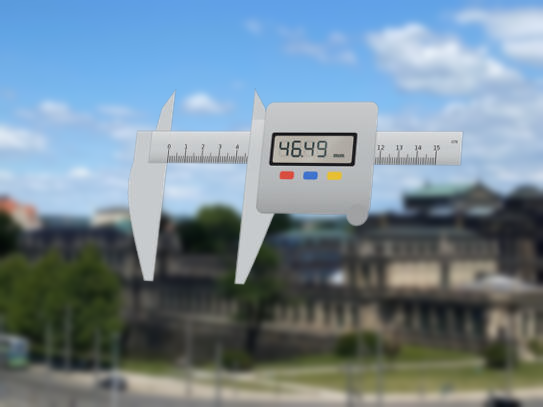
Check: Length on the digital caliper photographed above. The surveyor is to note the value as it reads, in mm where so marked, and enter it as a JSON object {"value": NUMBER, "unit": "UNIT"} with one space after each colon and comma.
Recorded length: {"value": 46.49, "unit": "mm"}
